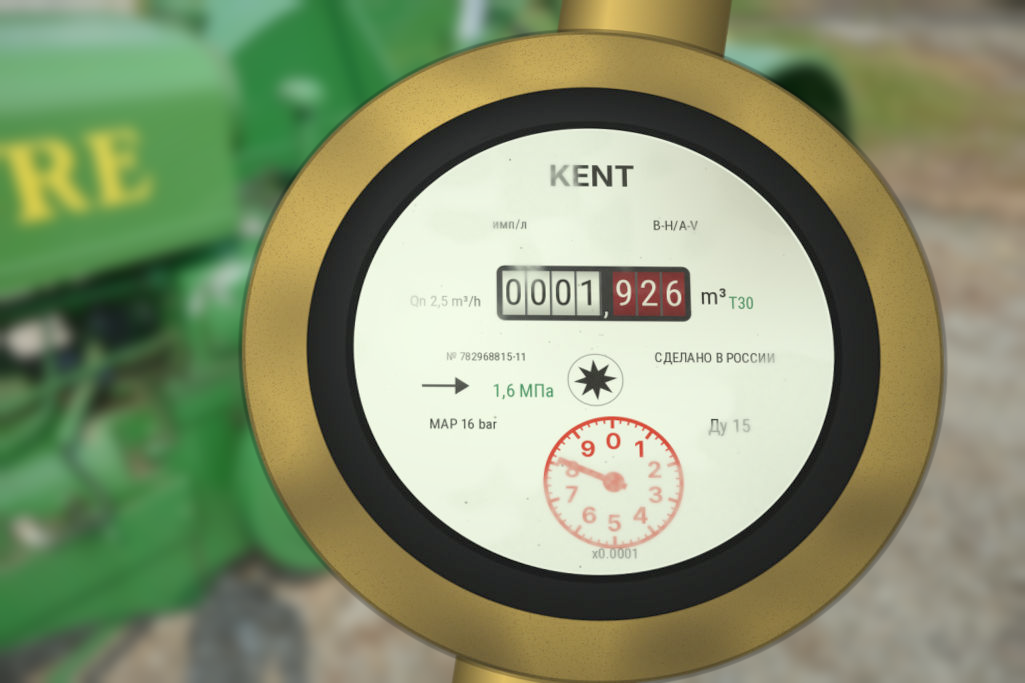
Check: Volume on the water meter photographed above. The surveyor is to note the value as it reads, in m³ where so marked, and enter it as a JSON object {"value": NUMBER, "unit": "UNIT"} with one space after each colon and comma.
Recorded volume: {"value": 1.9268, "unit": "m³"}
